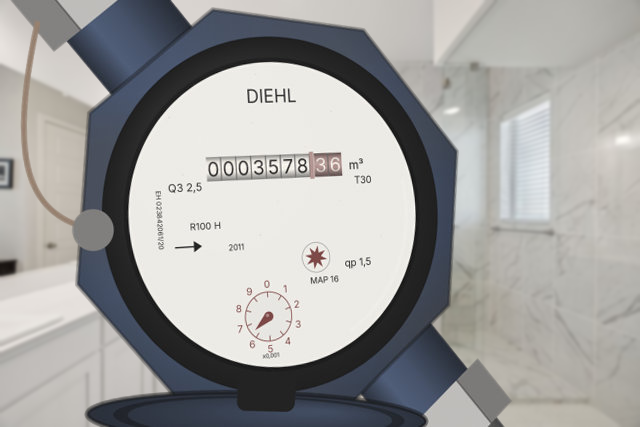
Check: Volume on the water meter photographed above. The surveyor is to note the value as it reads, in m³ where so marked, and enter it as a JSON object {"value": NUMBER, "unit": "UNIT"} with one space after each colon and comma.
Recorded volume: {"value": 3578.366, "unit": "m³"}
